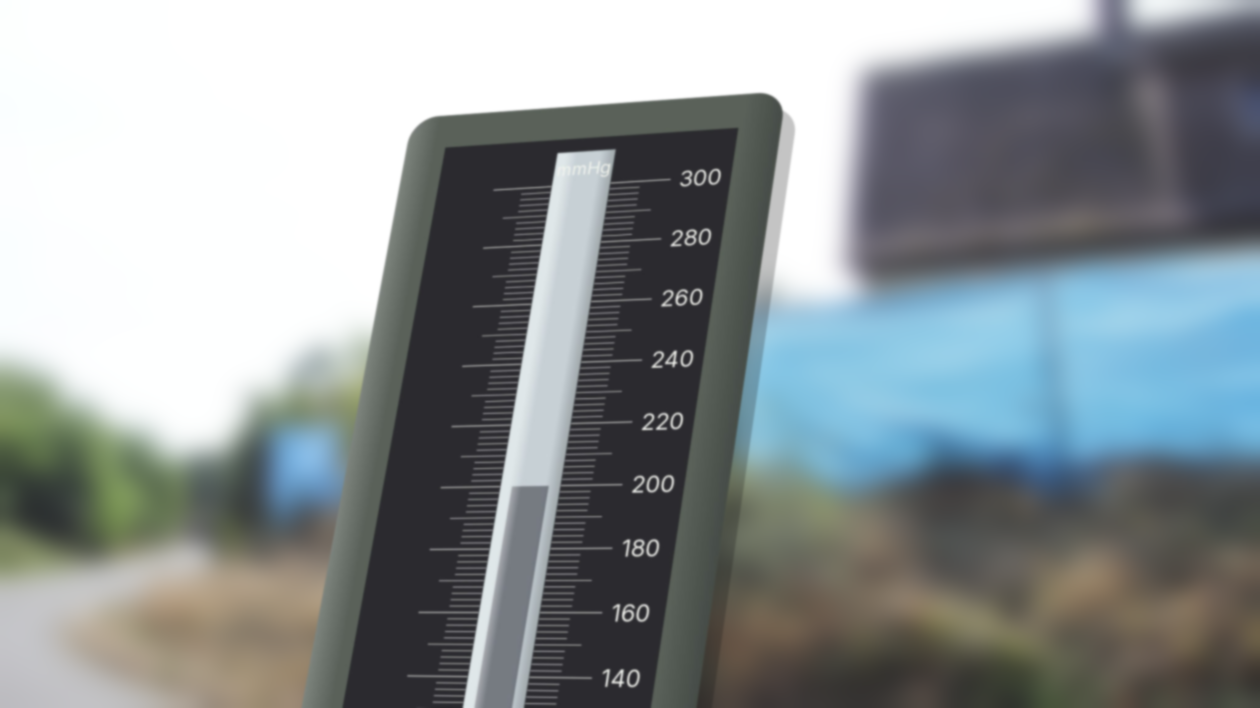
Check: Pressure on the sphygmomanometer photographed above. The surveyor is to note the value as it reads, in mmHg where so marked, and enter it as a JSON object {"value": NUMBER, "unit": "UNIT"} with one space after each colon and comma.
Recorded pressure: {"value": 200, "unit": "mmHg"}
